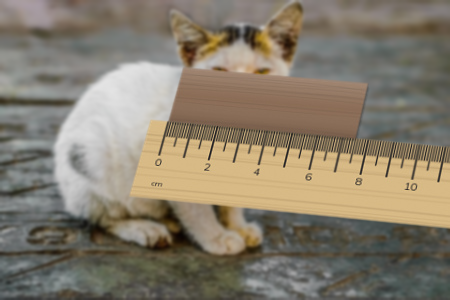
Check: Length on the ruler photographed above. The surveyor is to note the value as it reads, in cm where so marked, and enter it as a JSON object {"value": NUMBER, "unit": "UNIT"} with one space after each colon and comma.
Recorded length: {"value": 7.5, "unit": "cm"}
